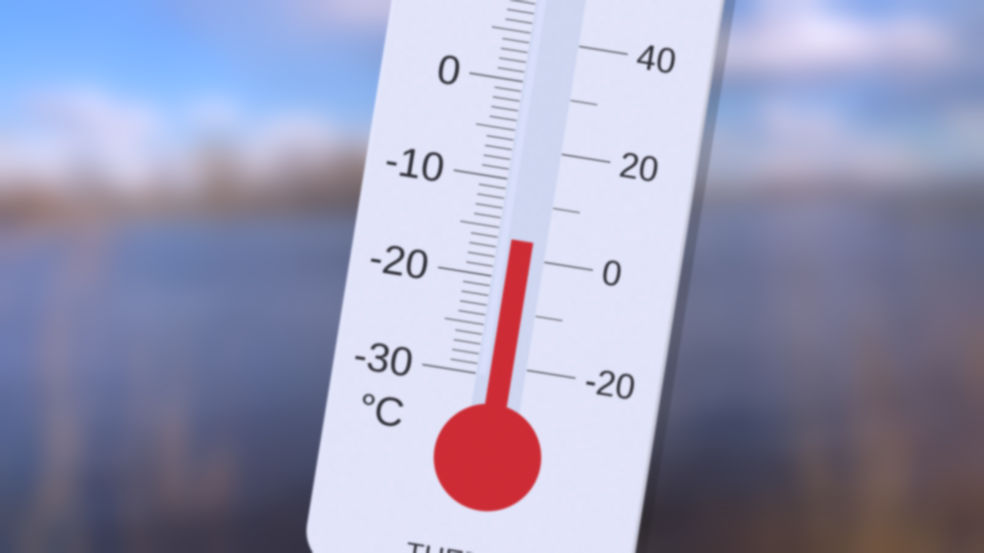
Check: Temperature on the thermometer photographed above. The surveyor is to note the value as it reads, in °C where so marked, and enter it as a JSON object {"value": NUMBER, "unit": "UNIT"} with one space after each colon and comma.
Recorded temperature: {"value": -16, "unit": "°C"}
